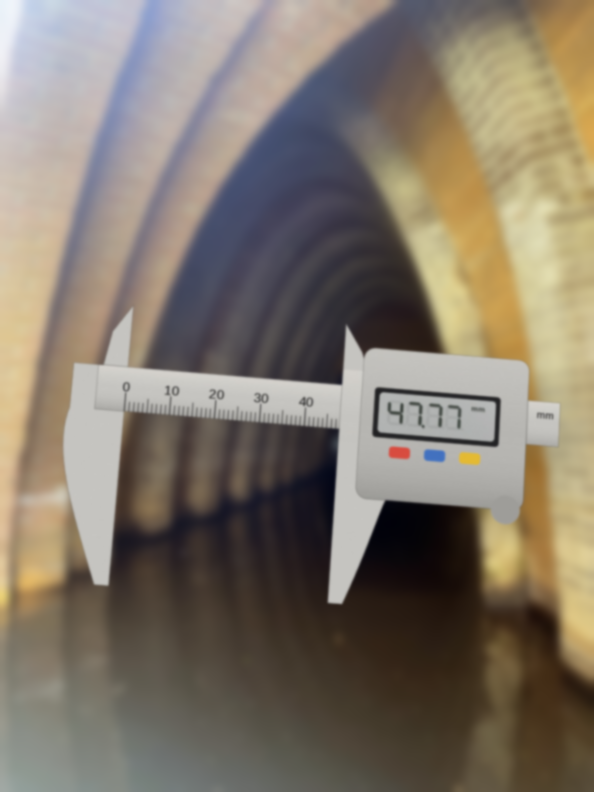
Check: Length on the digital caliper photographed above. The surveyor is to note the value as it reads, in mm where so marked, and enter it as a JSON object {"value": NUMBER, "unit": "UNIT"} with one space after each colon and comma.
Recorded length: {"value": 47.77, "unit": "mm"}
